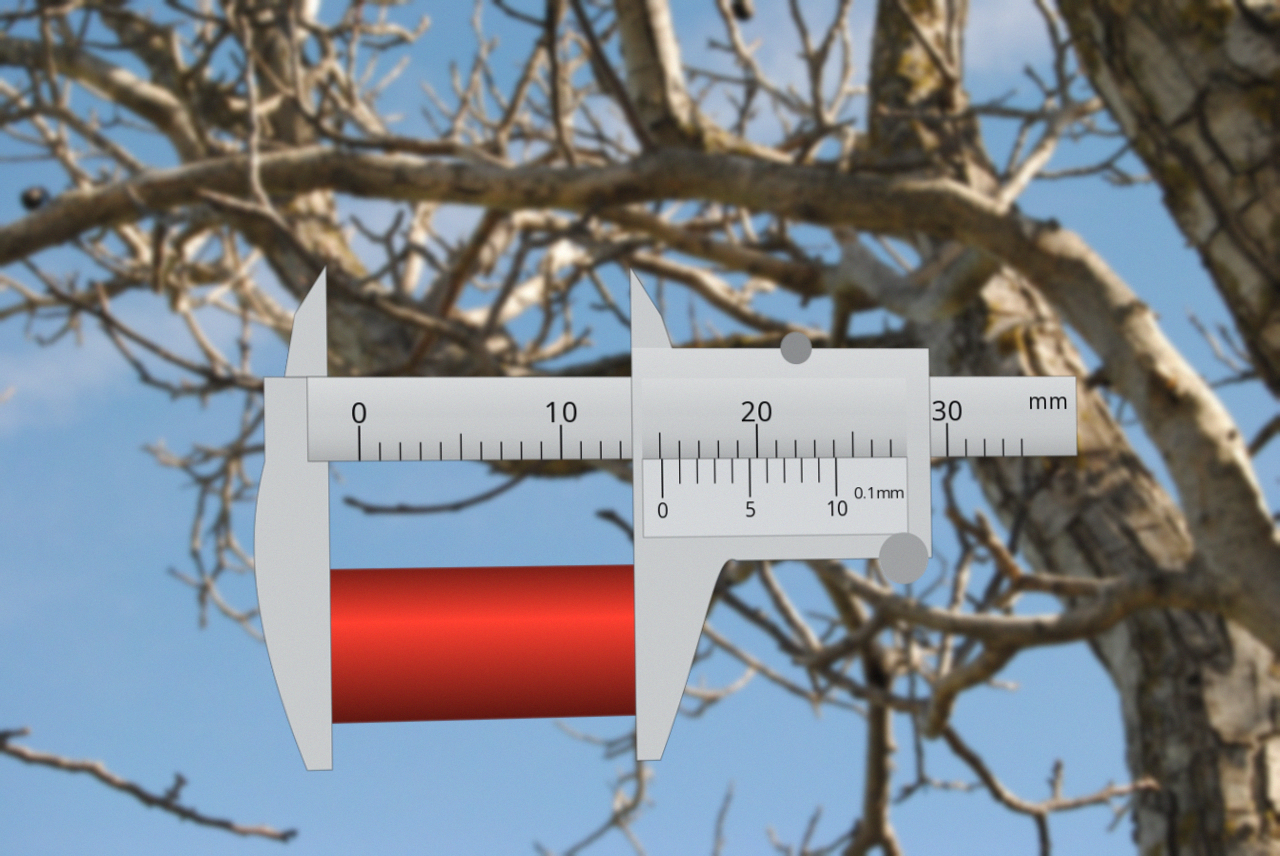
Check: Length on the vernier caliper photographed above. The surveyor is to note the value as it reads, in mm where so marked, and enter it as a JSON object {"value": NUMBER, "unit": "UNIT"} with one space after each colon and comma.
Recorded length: {"value": 15.1, "unit": "mm"}
